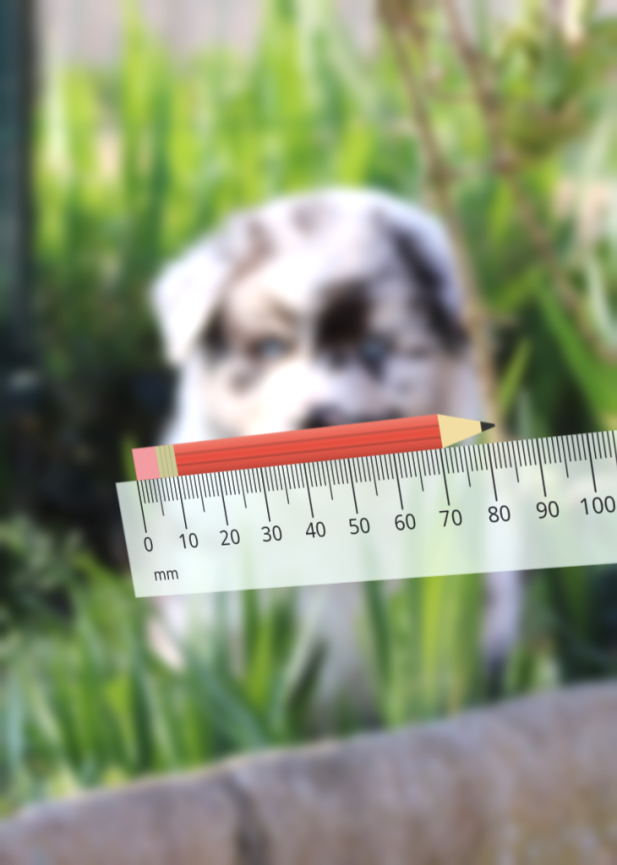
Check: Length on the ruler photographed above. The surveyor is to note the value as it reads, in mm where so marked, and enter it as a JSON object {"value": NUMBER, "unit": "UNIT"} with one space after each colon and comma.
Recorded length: {"value": 82, "unit": "mm"}
